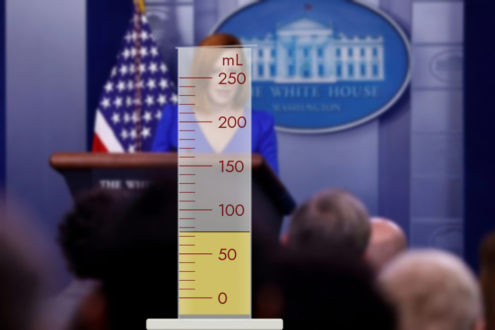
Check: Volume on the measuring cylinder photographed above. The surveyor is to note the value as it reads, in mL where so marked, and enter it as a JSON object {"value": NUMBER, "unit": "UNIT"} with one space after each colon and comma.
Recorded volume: {"value": 75, "unit": "mL"}
